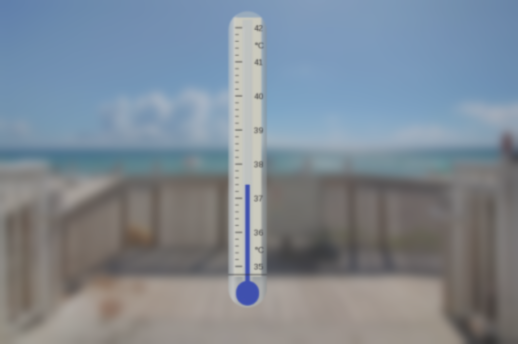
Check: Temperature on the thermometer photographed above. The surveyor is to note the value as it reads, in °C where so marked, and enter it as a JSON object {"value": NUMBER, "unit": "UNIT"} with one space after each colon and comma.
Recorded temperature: {"value": 37.4, "unit": "°C"}
